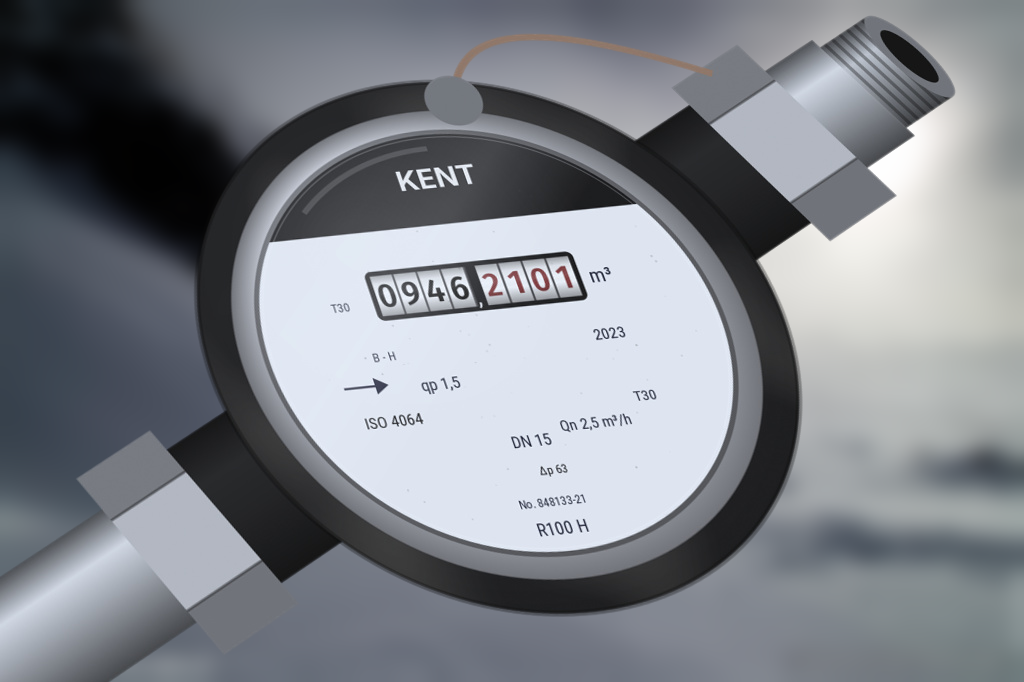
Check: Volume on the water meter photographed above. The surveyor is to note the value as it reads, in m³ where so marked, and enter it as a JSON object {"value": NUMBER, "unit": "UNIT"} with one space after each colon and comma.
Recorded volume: {"value": 946.2101, "unit": "m³"}
